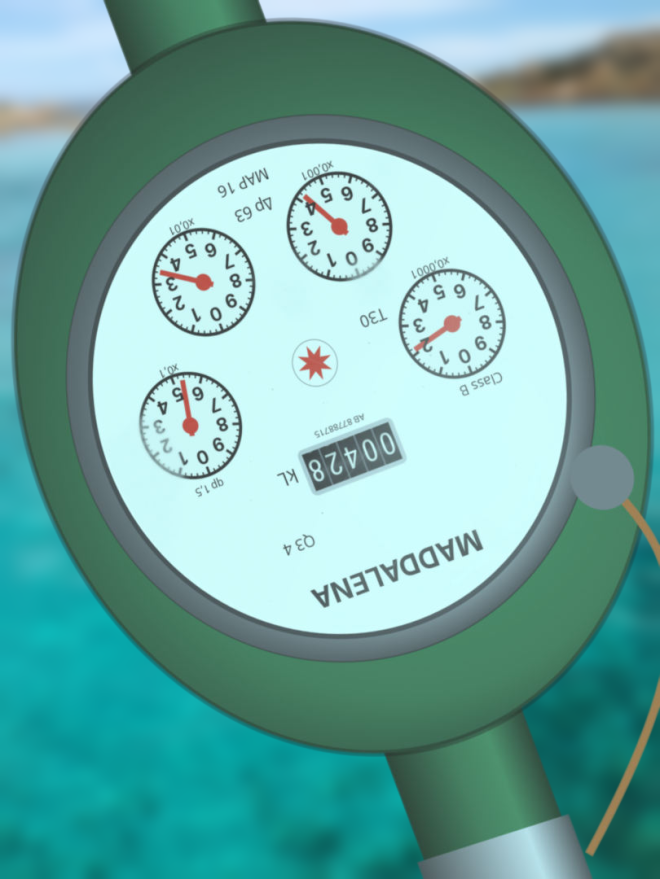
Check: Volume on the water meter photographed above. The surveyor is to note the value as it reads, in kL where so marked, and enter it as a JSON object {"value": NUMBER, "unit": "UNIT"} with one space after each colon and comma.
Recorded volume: {"value": 428.5342, "unit": "kL"}
